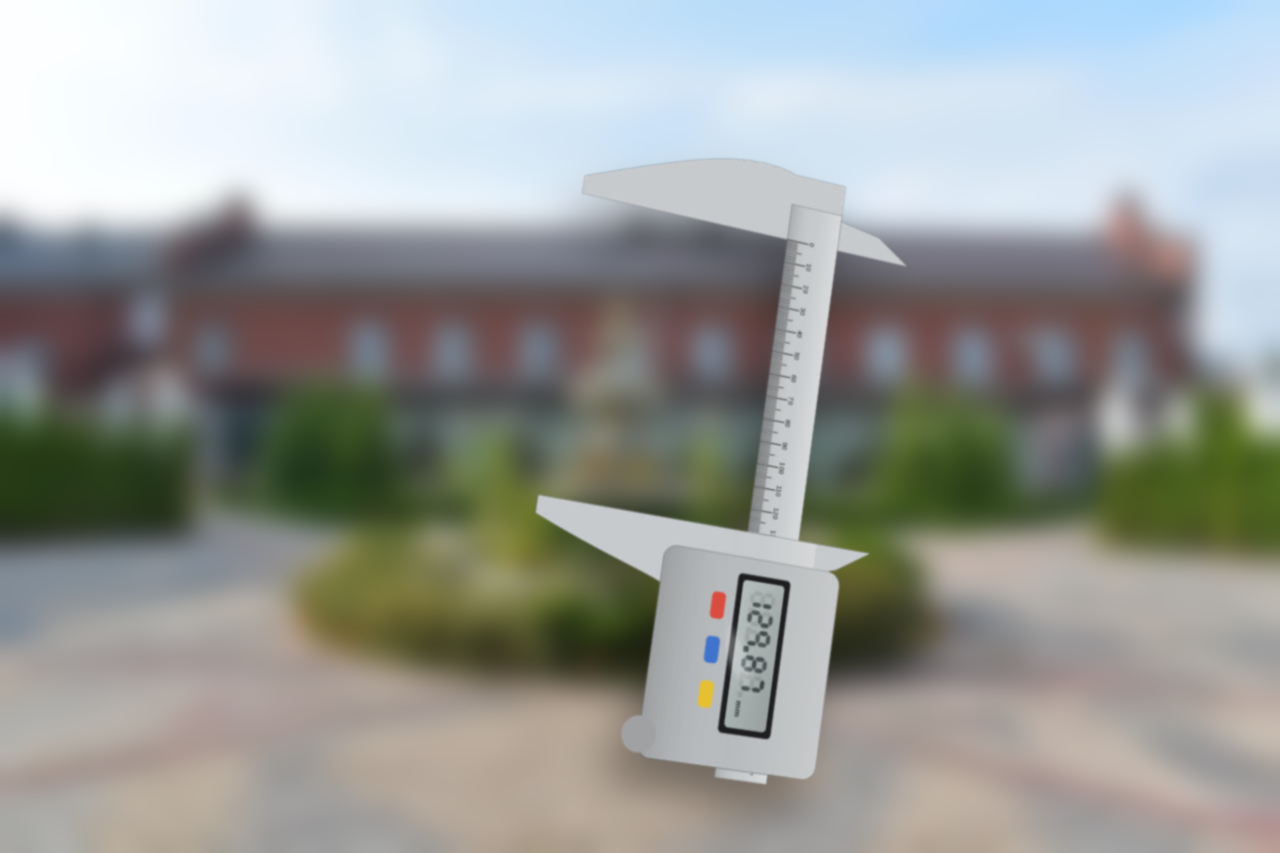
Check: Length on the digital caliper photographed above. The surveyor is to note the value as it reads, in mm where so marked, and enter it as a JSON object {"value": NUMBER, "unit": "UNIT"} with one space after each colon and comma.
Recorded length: {"value": 129.87, "unit": "mm"}
